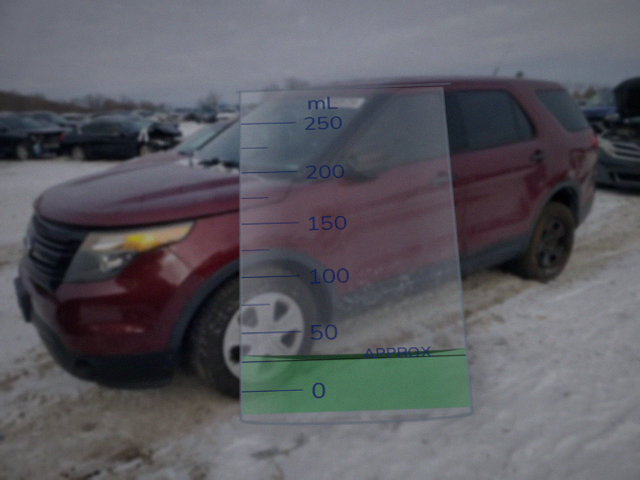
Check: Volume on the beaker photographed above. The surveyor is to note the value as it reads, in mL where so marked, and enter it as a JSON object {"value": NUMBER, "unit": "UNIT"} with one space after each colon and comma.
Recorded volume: {"value": 25, "unit": "mL"}
